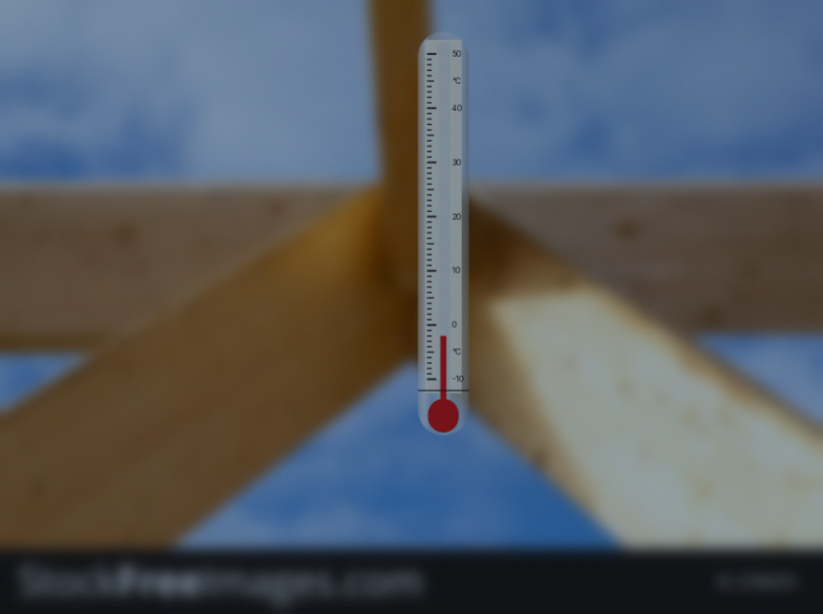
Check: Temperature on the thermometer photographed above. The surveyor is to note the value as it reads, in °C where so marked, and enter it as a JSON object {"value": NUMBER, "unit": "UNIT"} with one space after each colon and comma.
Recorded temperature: {"value": -2, "unit": "°C"}
